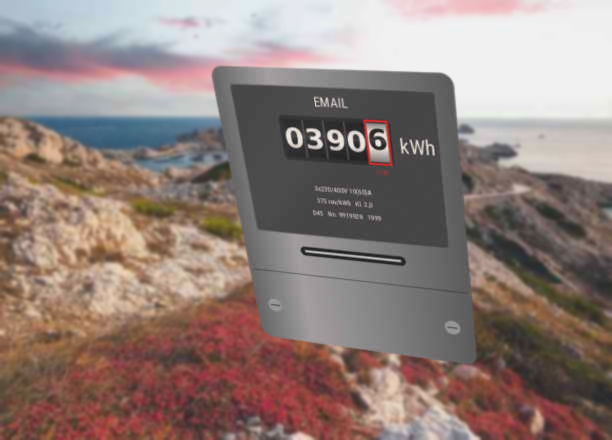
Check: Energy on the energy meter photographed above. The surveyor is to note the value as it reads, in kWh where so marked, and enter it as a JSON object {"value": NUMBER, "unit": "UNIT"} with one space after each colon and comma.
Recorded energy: {"value": 390.6, "unit": "kWh"}
